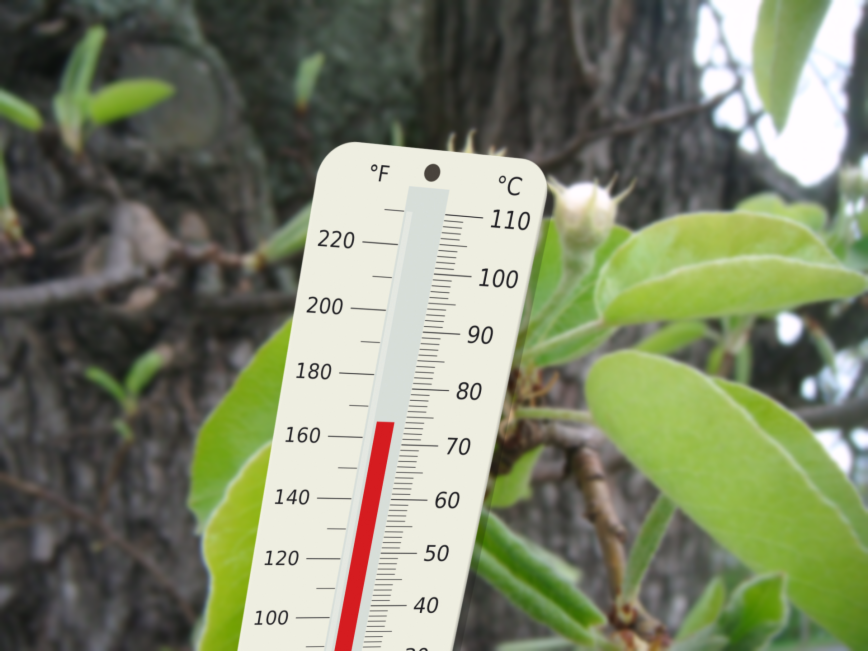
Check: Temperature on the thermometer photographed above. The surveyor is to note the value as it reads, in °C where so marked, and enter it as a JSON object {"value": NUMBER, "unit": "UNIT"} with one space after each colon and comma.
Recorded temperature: {"value": 74, "unit": "°C"}
